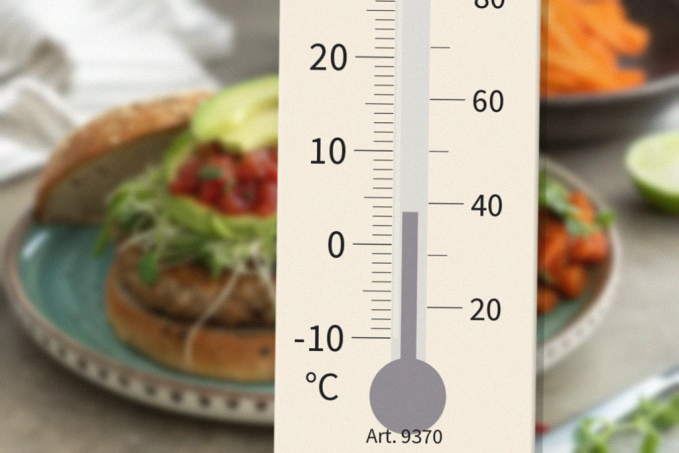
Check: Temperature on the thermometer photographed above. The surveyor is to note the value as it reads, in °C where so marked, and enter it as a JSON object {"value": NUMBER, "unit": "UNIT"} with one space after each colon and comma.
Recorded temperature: {"value": 3.5, "unit": "°C"}
